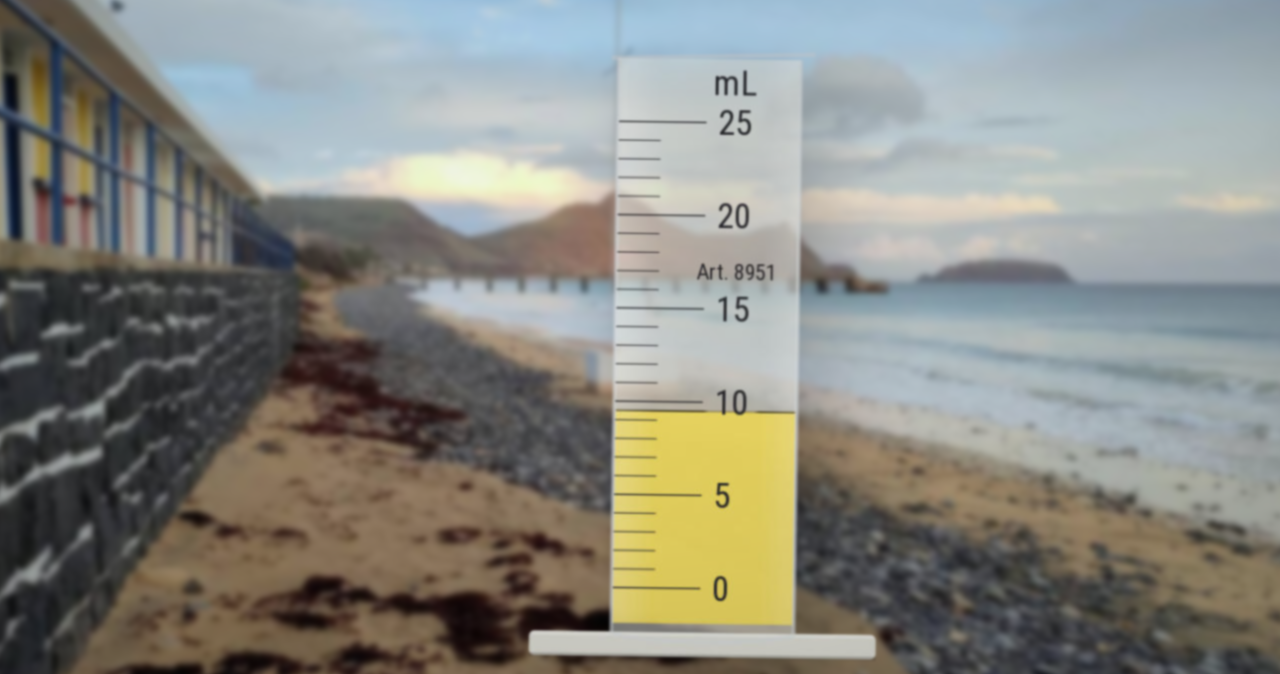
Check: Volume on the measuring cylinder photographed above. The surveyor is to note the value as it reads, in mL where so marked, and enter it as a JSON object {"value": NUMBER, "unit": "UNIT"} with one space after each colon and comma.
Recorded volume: {"value": 9.5, "unit": "mL"}
